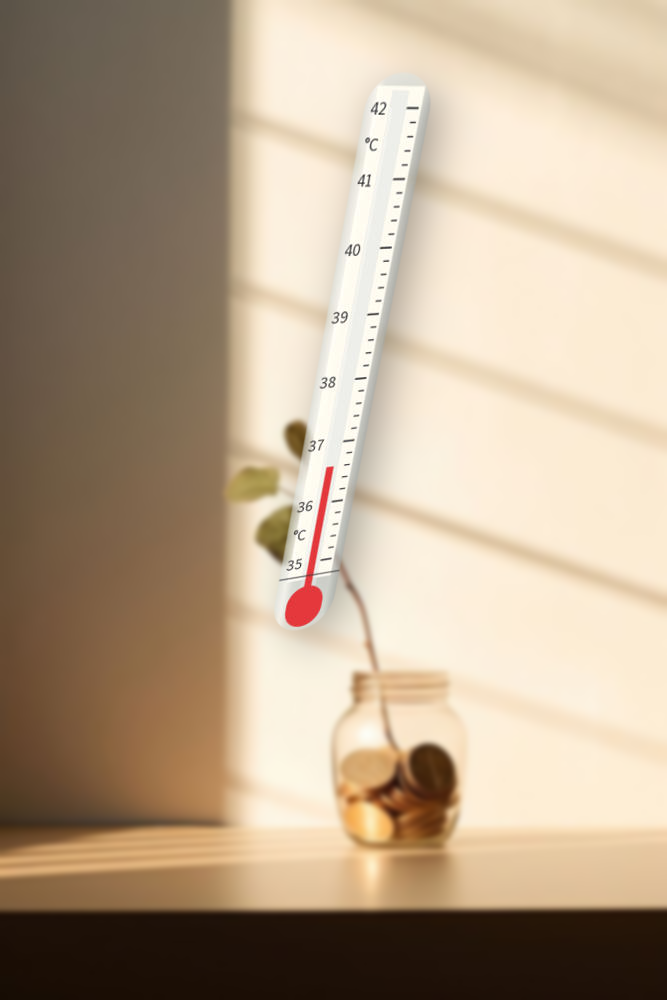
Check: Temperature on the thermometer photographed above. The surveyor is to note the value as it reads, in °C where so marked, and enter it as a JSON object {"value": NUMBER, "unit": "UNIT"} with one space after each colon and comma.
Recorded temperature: {"value": 36.6, "unit": "°C"}
